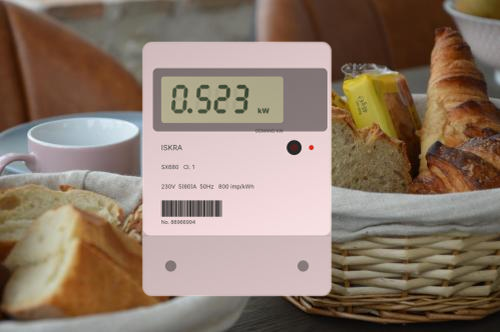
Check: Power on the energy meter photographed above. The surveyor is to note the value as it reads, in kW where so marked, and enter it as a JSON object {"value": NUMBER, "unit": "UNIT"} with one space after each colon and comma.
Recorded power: {"value": 0.523, "unit": "kW"}
